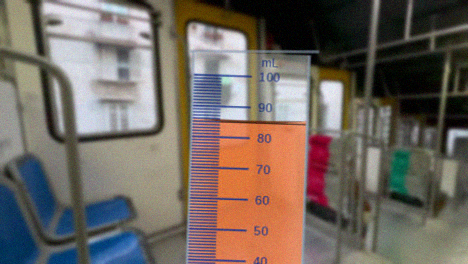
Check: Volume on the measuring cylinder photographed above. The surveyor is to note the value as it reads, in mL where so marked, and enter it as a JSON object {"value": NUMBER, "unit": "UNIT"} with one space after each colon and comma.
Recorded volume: {"value": 85, "unit": "mL"}
